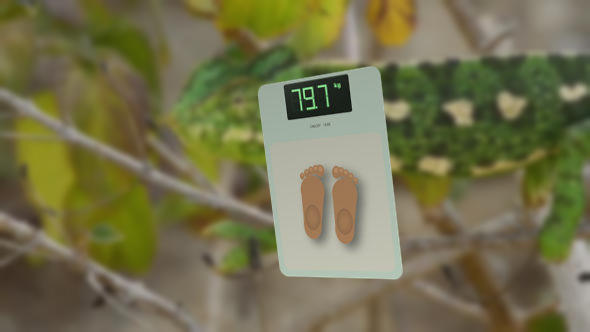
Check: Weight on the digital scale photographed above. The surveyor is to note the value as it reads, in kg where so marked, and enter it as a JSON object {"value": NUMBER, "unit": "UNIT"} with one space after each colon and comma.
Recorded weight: {"value": 79.7, "unit": "kg"}
